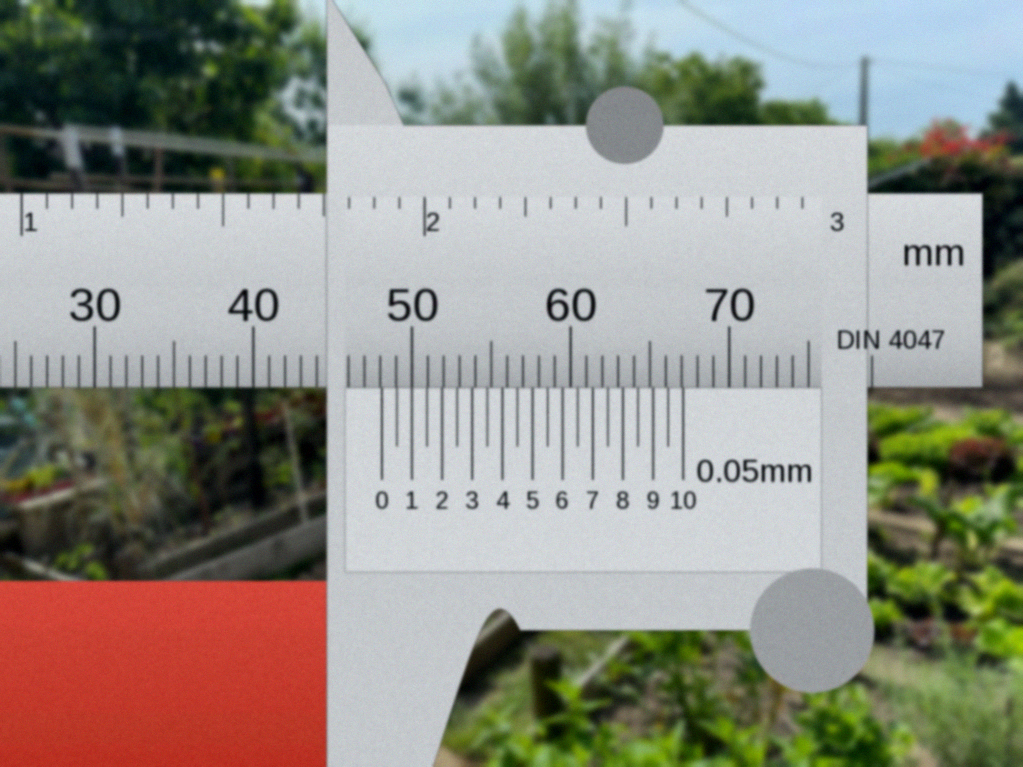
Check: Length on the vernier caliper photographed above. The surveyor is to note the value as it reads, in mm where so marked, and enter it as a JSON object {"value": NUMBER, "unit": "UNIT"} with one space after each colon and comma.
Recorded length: {"value": 48.1, "unit": "mm"}
